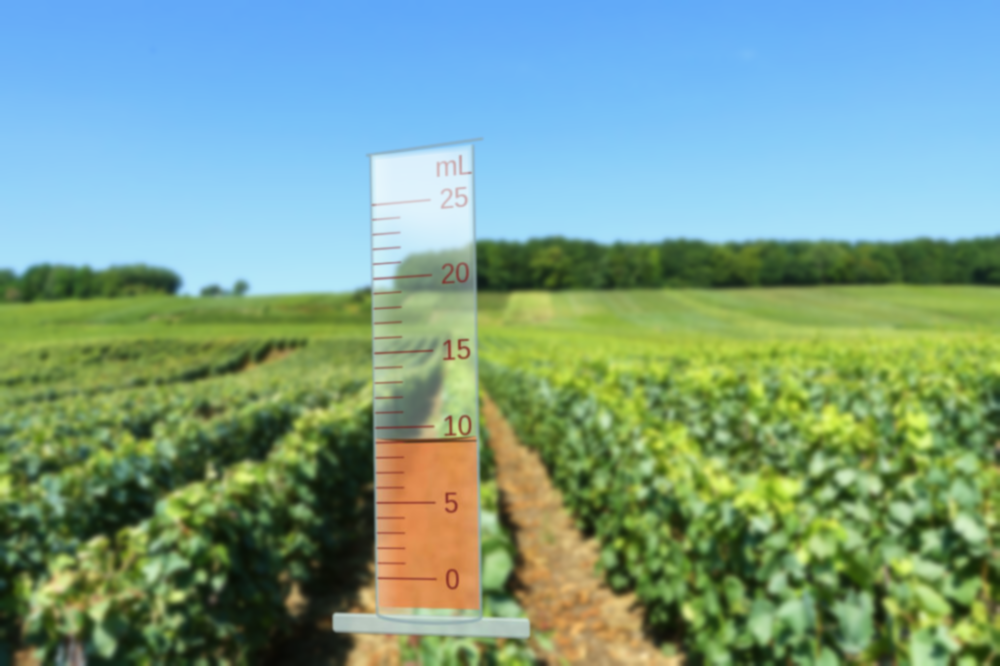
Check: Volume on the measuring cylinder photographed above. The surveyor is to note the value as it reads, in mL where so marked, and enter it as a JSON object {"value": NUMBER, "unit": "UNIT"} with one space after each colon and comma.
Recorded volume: {"value": 9, "unit": "mL"}
